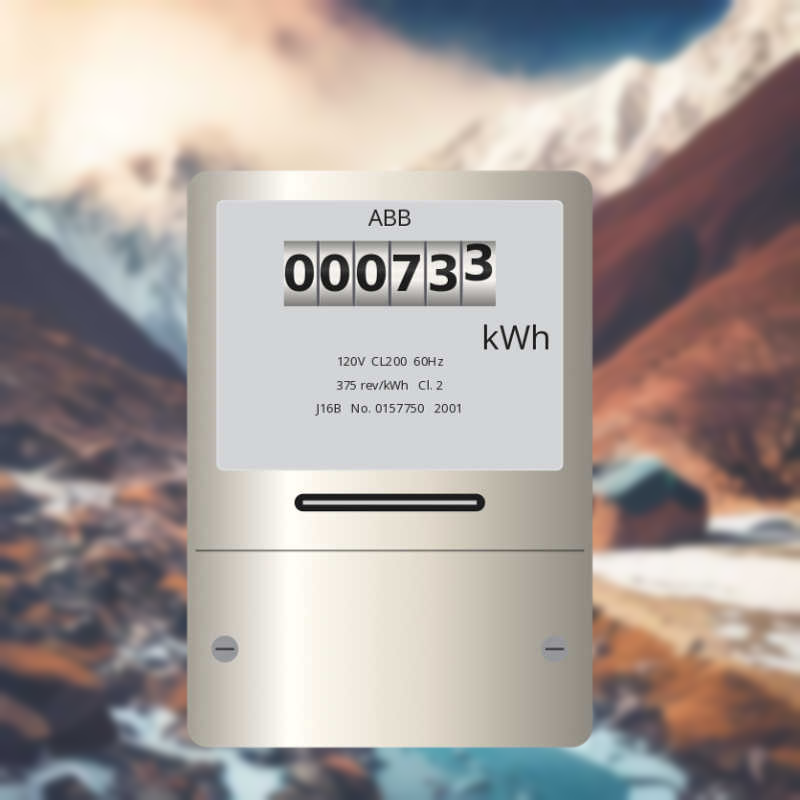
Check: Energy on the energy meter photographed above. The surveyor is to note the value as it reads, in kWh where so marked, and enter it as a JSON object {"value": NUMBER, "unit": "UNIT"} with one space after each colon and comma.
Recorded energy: {"value": 733, "unit": "kWh"}
